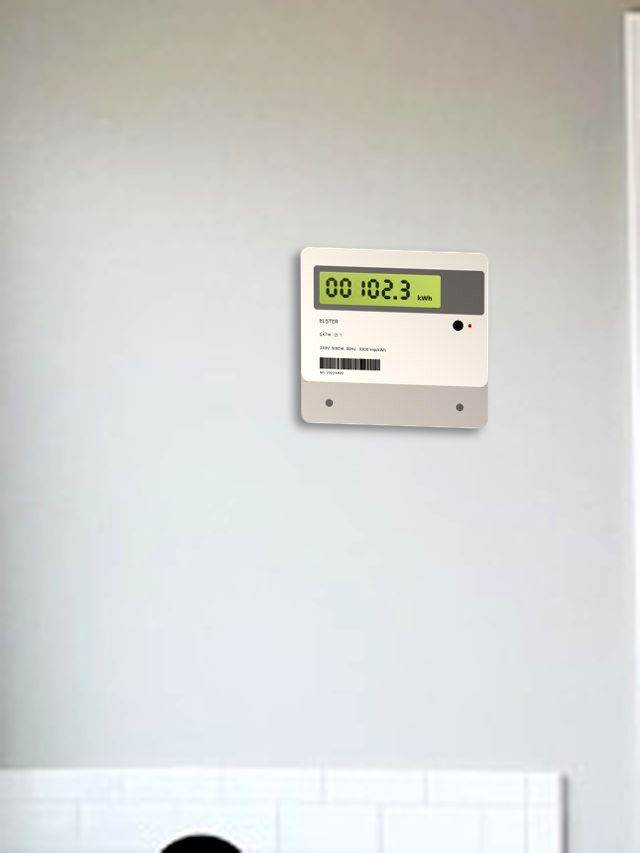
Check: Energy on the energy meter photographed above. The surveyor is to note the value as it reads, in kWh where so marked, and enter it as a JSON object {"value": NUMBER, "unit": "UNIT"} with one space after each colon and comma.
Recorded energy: {"value": 102.3, "unit": "kWh"}
